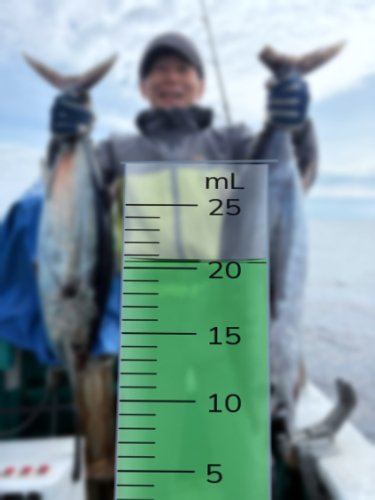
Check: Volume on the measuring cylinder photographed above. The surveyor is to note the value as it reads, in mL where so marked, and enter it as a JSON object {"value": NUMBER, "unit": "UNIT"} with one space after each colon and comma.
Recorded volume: {"value": 20.5, "unit": "mL"}
